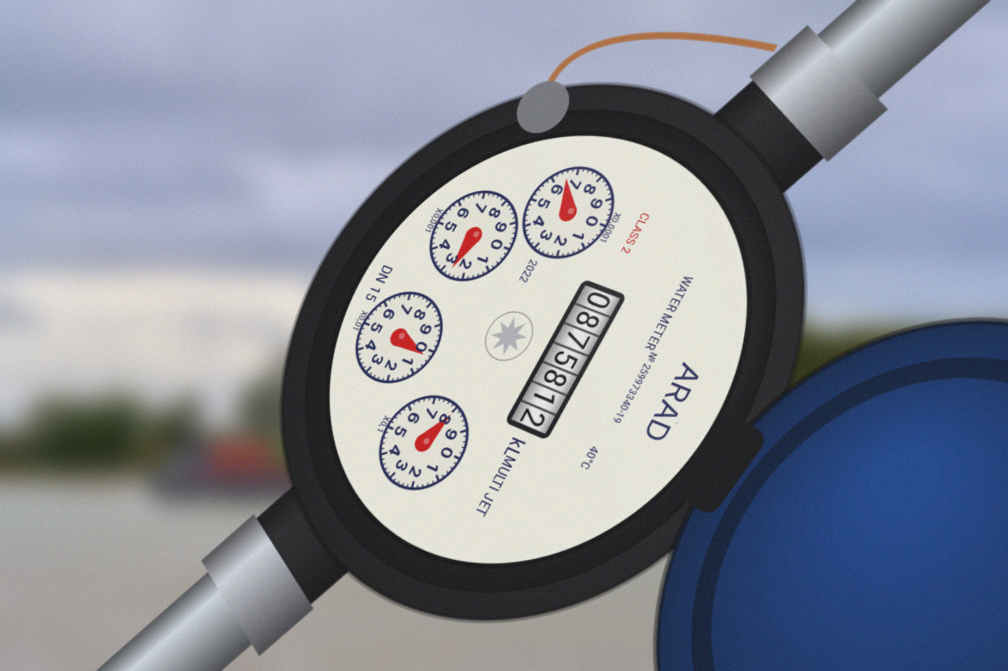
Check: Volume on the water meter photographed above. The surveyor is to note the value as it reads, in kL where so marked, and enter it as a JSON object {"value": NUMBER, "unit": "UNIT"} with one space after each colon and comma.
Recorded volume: {"value": 875812.8026, "unit": "kL"}
